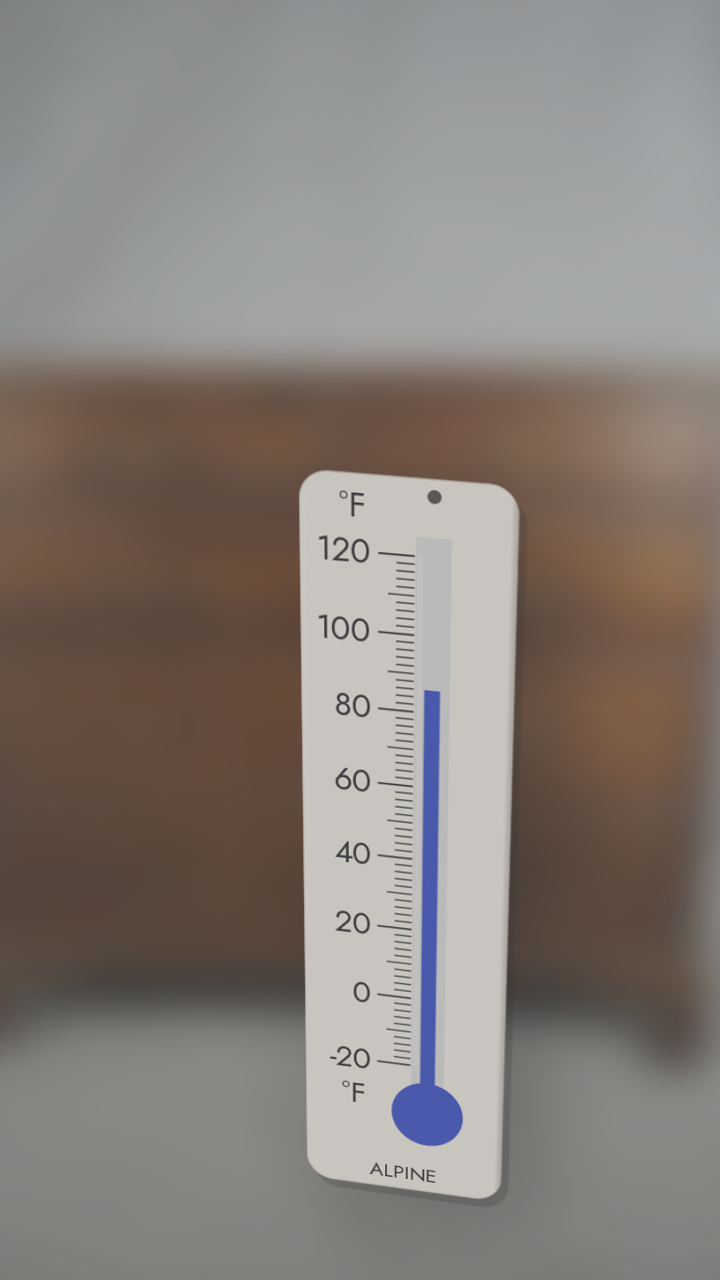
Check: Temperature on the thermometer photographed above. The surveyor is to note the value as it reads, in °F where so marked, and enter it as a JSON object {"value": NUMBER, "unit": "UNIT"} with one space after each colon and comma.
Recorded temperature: {"value": 86, "unit": "°F"}
